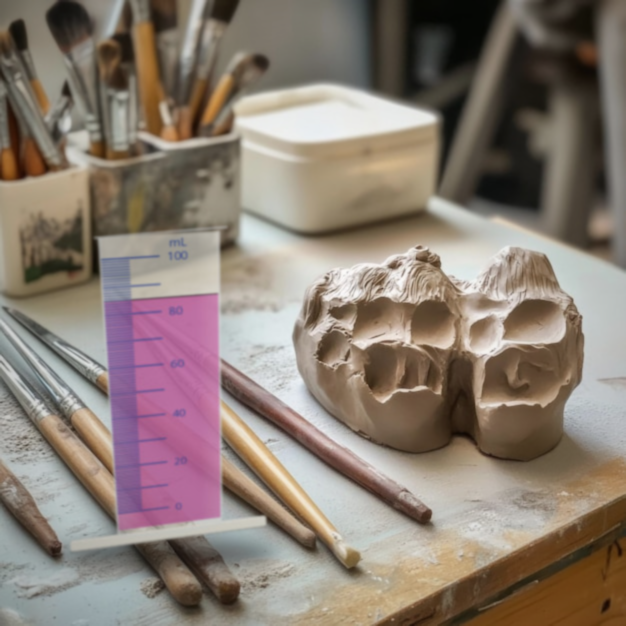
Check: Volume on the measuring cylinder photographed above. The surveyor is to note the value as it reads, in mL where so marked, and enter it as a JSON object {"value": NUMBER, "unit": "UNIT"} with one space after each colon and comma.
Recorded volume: {"value": 85, "unit": "mL"}
